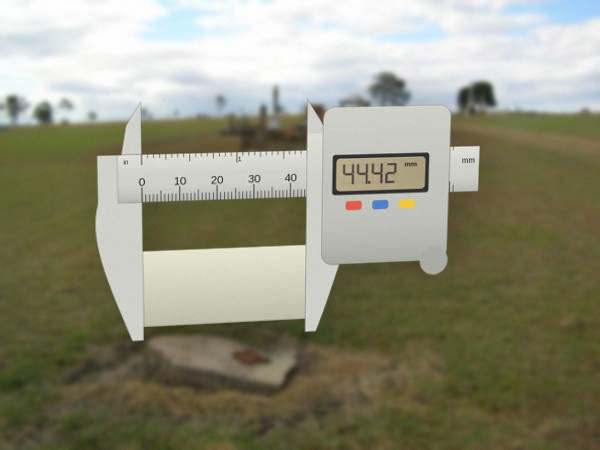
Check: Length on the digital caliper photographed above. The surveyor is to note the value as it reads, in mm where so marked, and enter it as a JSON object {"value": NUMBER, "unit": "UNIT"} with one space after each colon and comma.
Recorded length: {"value": 44.42, "unit": "mm"}
